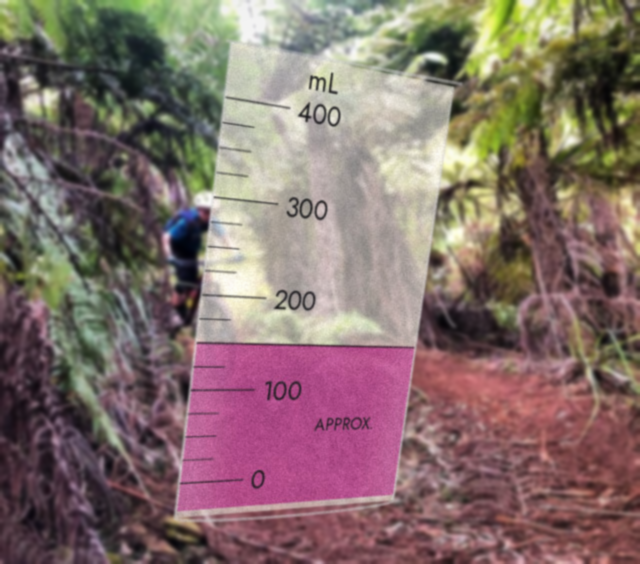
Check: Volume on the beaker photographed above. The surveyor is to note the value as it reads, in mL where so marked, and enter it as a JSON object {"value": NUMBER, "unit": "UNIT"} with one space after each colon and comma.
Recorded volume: {"value": 150, "unit": "mL"}
